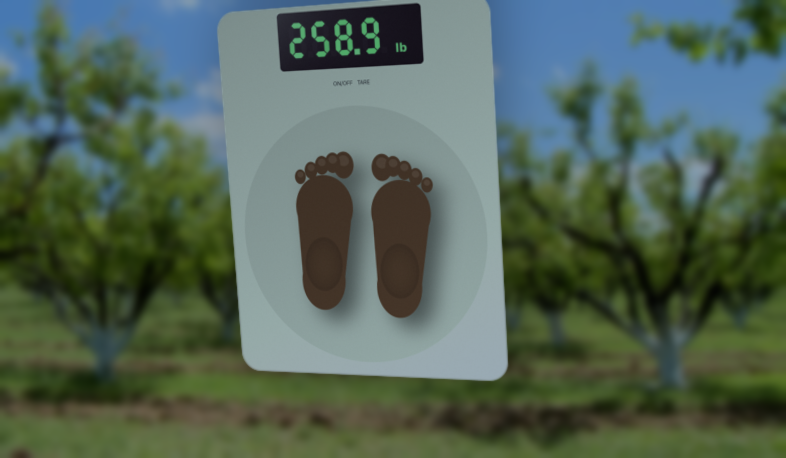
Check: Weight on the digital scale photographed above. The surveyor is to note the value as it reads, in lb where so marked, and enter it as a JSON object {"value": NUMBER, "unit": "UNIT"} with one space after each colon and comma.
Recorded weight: {"value": 258.9, "unit": "lb"}
